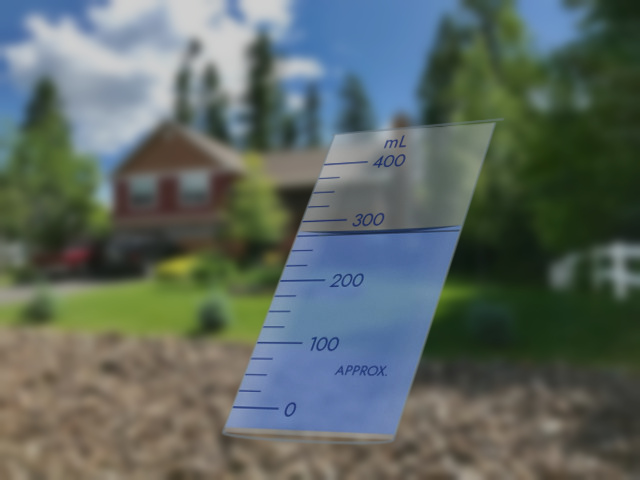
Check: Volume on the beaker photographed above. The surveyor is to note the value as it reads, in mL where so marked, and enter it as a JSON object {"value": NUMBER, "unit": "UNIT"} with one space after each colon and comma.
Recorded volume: {"value": 275, "unit": "mL"}
